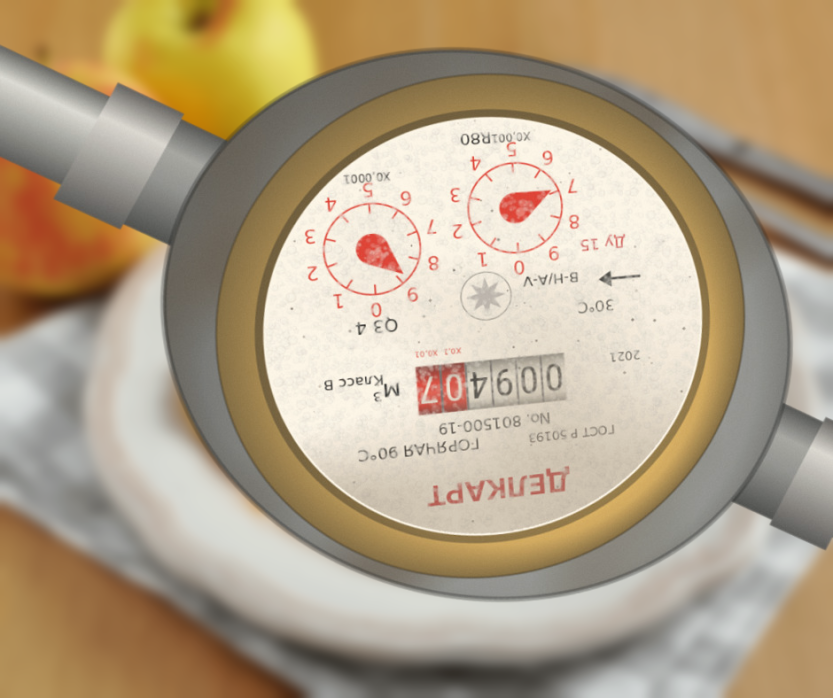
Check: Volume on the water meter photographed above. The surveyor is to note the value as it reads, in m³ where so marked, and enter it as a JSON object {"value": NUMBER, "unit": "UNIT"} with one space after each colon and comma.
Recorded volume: {"value": 94.0768, "unit": "m³"}
